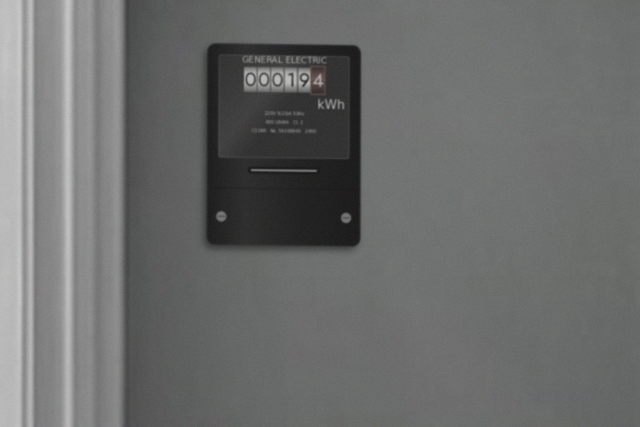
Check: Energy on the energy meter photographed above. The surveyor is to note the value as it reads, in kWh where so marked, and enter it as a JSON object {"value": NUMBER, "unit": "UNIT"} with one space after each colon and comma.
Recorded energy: {"value": 19.4, "unit": "kWh"}
